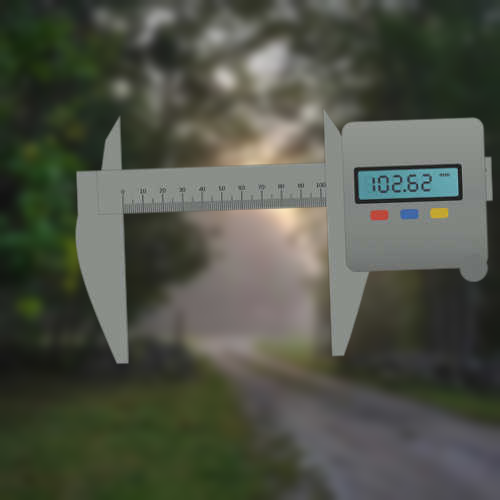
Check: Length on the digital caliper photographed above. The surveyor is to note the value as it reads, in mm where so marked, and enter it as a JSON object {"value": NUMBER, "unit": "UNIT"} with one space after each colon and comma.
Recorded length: {"value": 102.62, "unit": "mm"}
